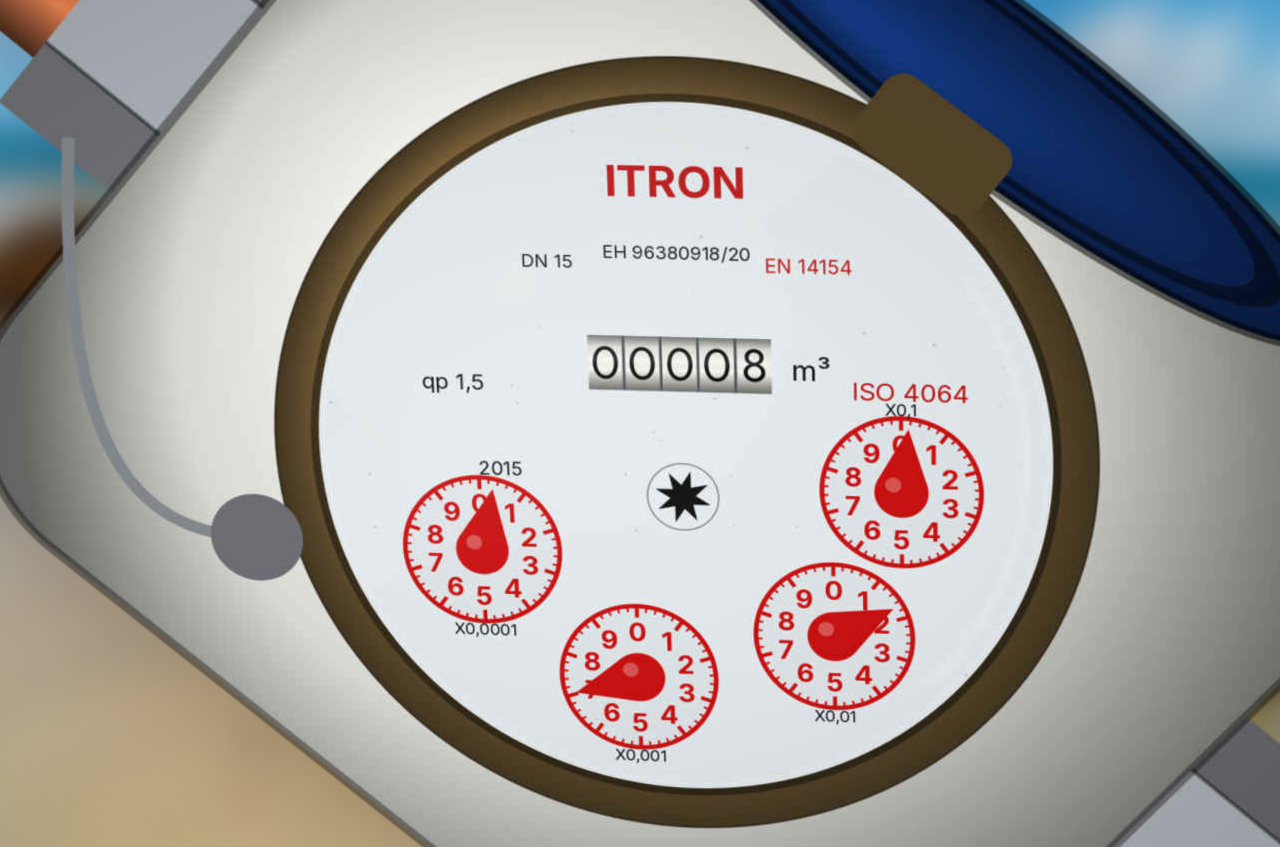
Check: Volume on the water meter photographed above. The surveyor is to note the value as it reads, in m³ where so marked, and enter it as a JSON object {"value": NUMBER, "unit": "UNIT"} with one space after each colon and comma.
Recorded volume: {"value": 8.0170, "unit": "m³"}
